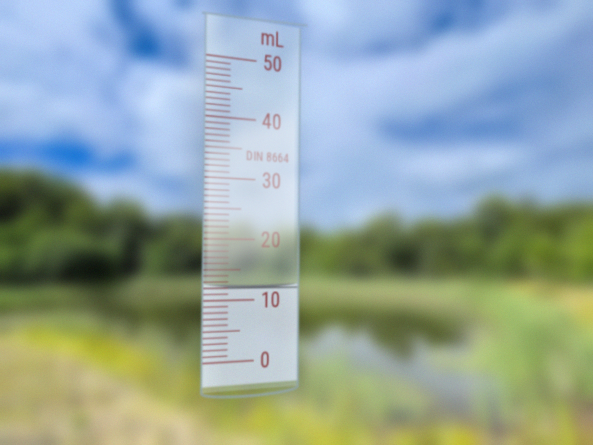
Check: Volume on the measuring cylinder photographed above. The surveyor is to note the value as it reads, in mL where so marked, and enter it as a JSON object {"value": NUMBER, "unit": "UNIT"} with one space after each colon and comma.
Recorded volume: {"value": 12, "unit": "mL"}
